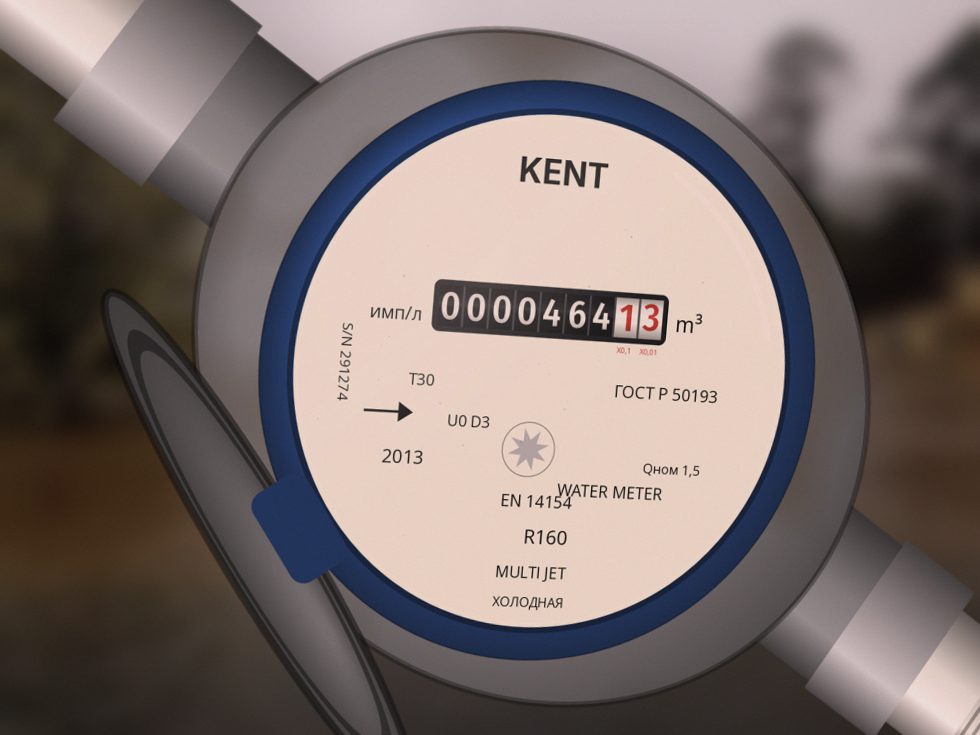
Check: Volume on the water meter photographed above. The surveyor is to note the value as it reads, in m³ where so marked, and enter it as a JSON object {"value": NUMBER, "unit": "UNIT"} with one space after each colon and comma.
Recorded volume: {"value": 464.13, "unit": "m³"}
